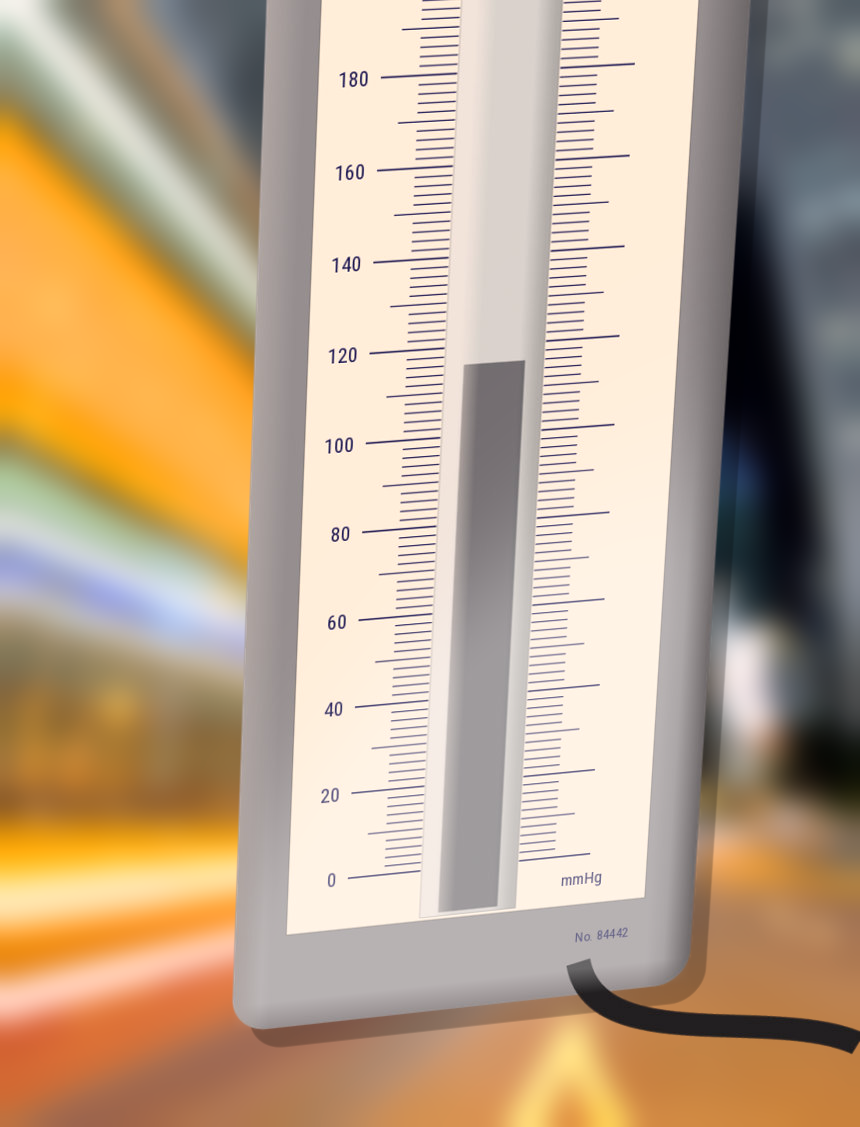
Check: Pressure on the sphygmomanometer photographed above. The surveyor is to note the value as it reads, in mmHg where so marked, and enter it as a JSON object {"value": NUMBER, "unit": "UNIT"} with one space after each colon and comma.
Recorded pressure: {"value": 116, "unit": "mmHg"}
